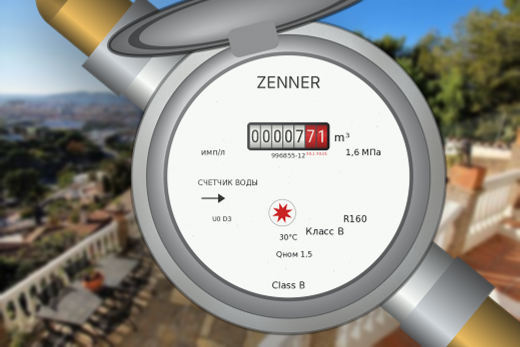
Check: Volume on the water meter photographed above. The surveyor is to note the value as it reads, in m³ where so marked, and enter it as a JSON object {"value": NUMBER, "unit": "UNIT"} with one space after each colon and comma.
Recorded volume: {"value": 7.71, "unit": "m³"}
